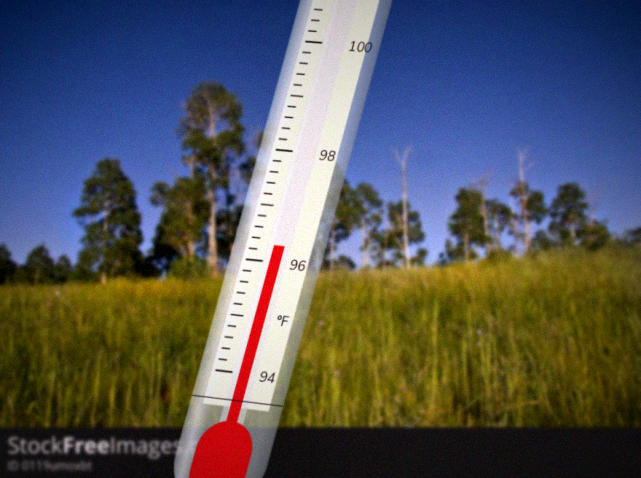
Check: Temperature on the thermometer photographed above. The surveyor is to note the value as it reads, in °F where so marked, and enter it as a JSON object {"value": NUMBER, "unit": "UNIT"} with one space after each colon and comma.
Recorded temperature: {"value": 96.3, "unit": "°F"}
